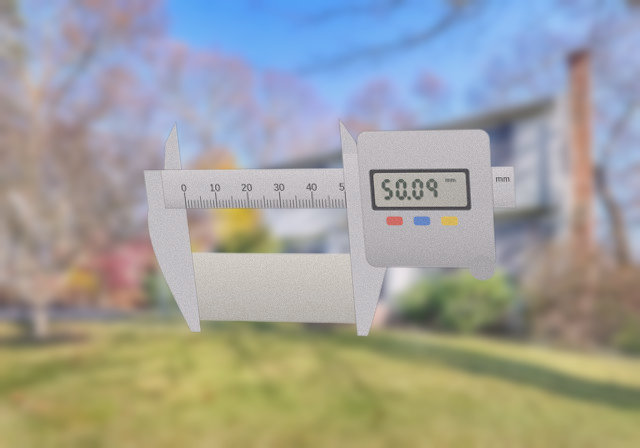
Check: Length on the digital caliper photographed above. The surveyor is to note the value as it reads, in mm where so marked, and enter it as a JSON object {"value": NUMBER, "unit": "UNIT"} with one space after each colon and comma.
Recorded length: {"value": 50.09, "unit": "mm"}
